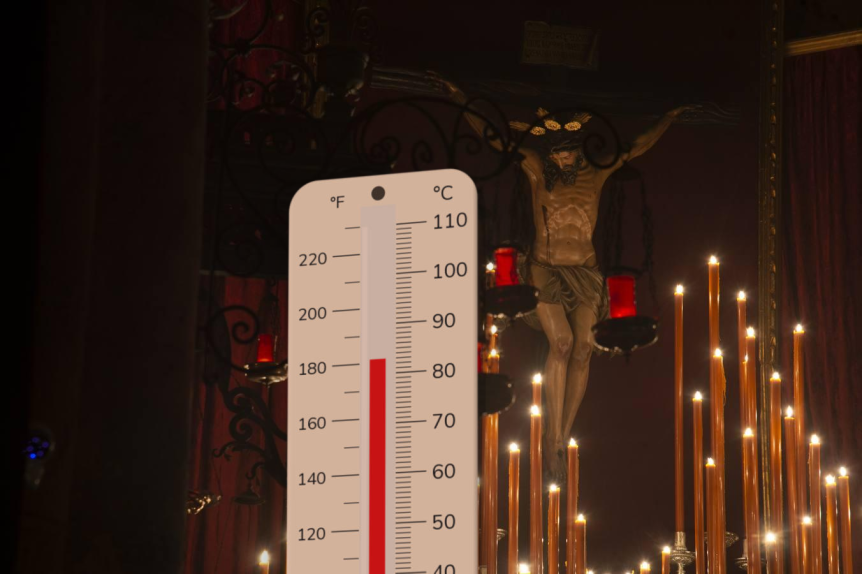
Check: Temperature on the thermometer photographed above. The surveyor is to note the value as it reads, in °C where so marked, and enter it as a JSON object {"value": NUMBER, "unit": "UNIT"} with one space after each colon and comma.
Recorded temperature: {"value": 83, "unit": "°C"}
